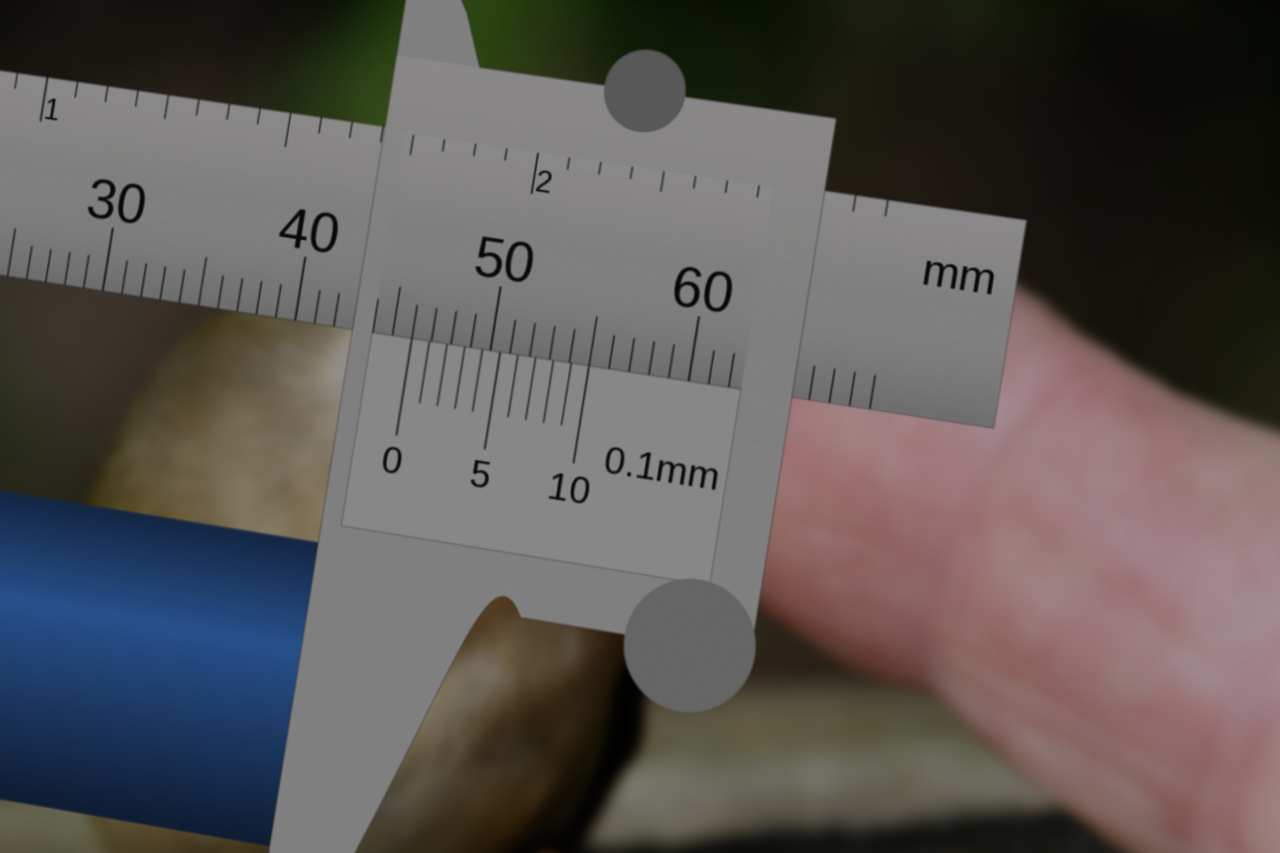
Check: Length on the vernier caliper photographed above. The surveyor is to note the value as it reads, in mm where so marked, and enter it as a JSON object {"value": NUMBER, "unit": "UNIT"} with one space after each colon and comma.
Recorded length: {"value": 46.0, "unit": "mm"}
